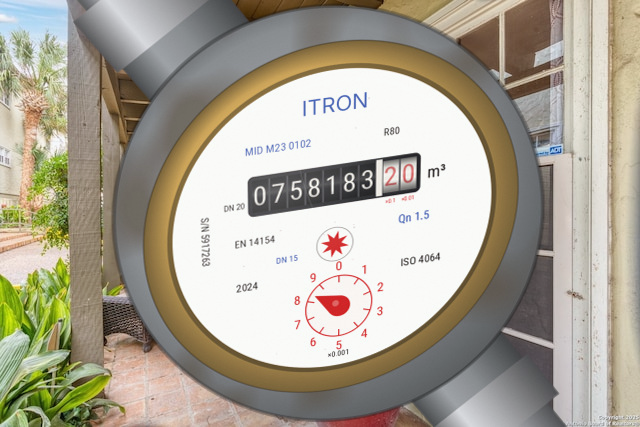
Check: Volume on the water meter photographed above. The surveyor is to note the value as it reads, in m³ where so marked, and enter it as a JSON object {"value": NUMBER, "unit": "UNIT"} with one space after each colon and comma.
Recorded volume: {"value": 758183.208, "unit": "m³"}
